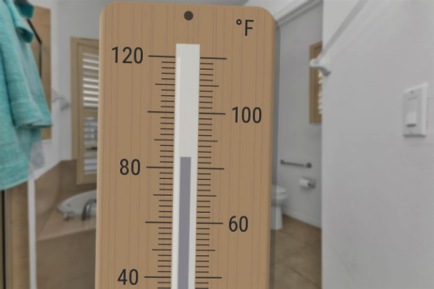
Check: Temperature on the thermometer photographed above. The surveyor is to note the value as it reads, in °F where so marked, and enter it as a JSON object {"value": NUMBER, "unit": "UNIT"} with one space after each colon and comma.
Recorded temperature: {"value": 84, "unit": "°F"}
